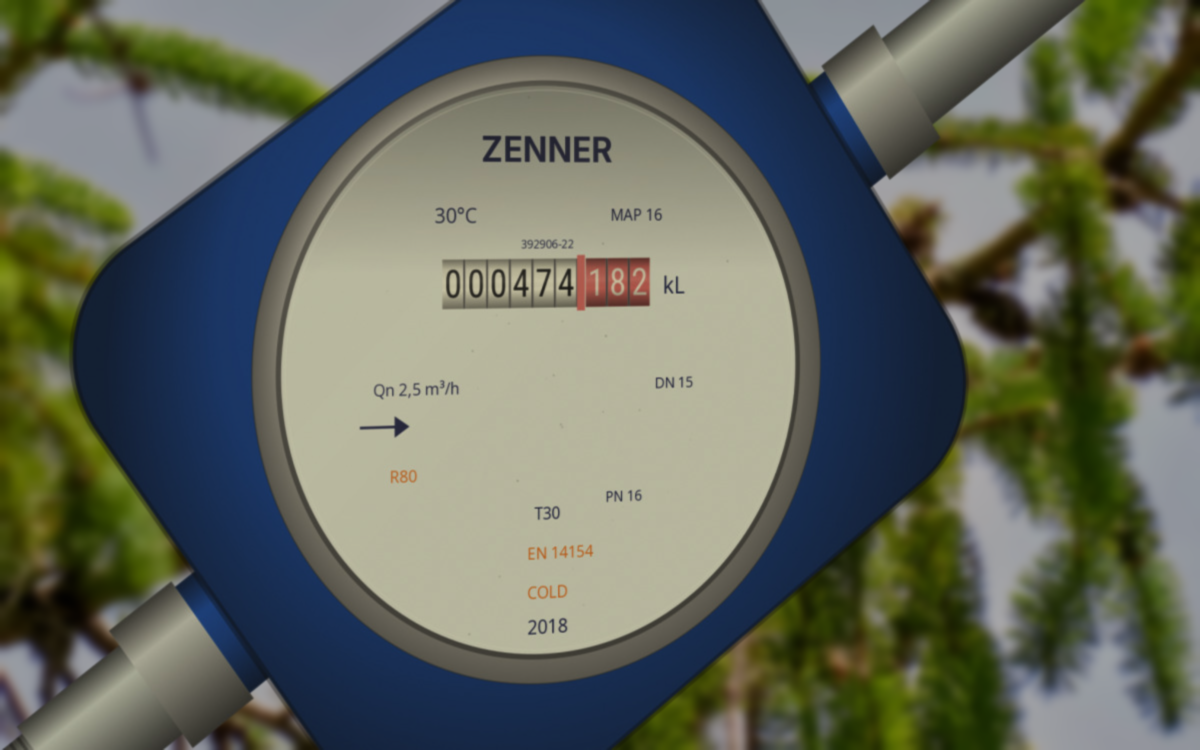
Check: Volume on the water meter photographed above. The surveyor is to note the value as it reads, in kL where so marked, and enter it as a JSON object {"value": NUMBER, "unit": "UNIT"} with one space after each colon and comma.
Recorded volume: {"value": 474.182, "unit": "kL"}
